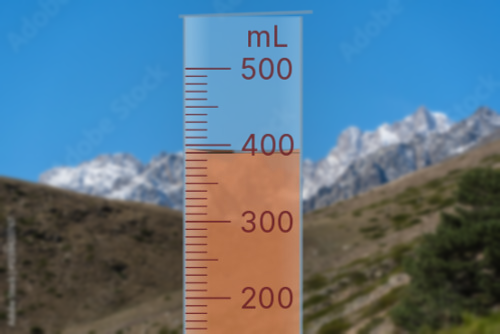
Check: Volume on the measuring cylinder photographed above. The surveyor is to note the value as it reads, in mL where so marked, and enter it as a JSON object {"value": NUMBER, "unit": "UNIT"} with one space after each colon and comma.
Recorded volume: {"value": 390, "unit": "mL"}
